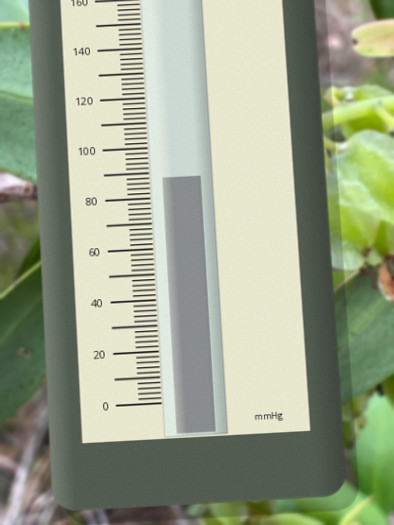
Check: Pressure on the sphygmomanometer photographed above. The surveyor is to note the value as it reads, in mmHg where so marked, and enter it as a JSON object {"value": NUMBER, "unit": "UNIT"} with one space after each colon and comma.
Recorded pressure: {"value": 88, "unit": "mmHg"}
